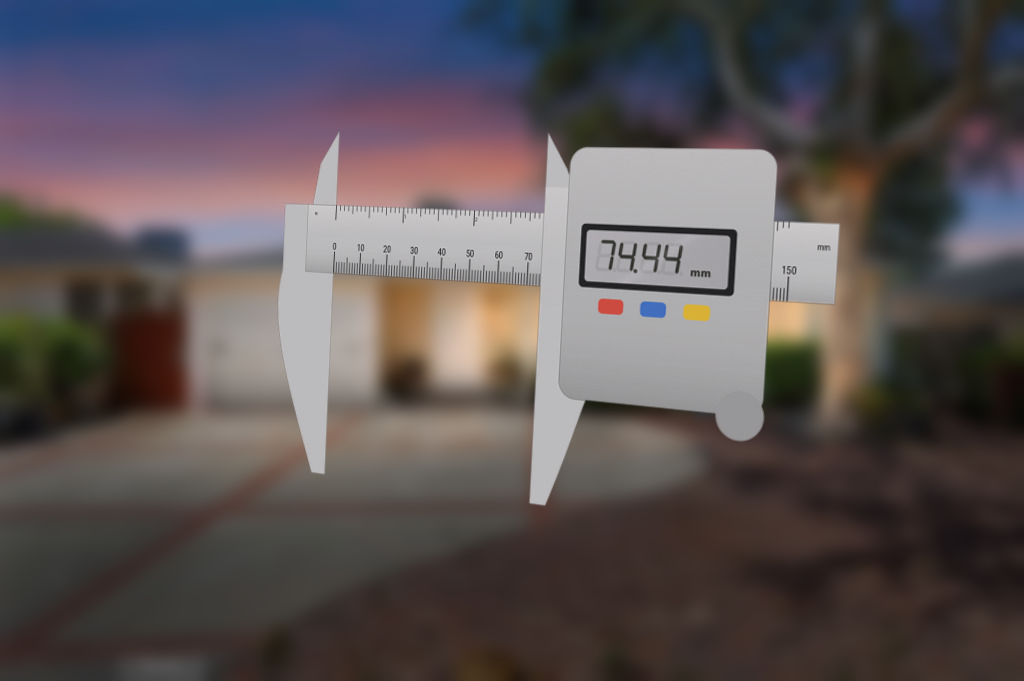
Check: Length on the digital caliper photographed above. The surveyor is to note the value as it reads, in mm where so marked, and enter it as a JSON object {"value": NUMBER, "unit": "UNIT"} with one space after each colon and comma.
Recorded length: {"value": 74.44, "unit": "mm"}
